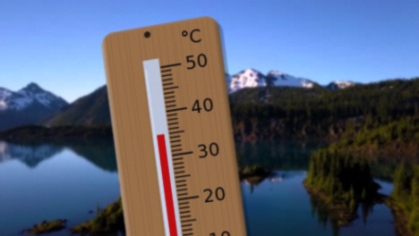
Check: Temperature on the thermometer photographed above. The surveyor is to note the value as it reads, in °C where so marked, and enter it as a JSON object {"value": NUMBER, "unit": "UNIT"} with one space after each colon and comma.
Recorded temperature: {"value": 35, "unit": "°C"}
